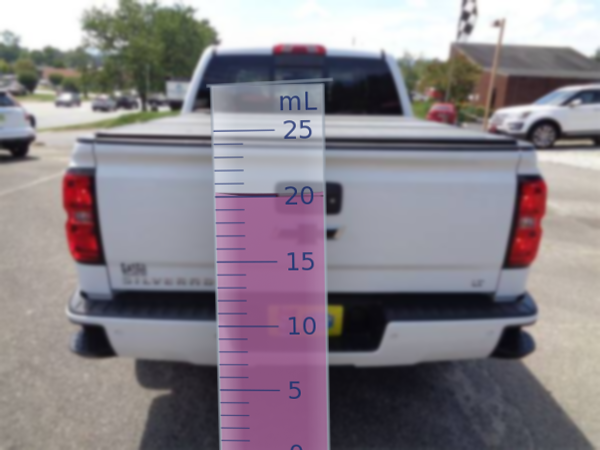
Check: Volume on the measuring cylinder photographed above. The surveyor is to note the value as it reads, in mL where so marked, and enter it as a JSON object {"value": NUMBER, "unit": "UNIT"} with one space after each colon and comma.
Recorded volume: {"value": 20, "unit": "mL"}
